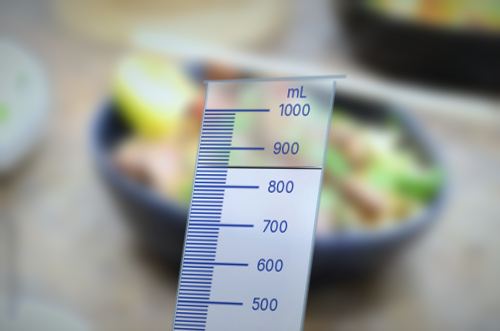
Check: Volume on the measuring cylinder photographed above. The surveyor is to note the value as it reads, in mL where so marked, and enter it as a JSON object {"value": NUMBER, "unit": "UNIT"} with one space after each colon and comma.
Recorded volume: {"value": 850, "unit": "mL"}
